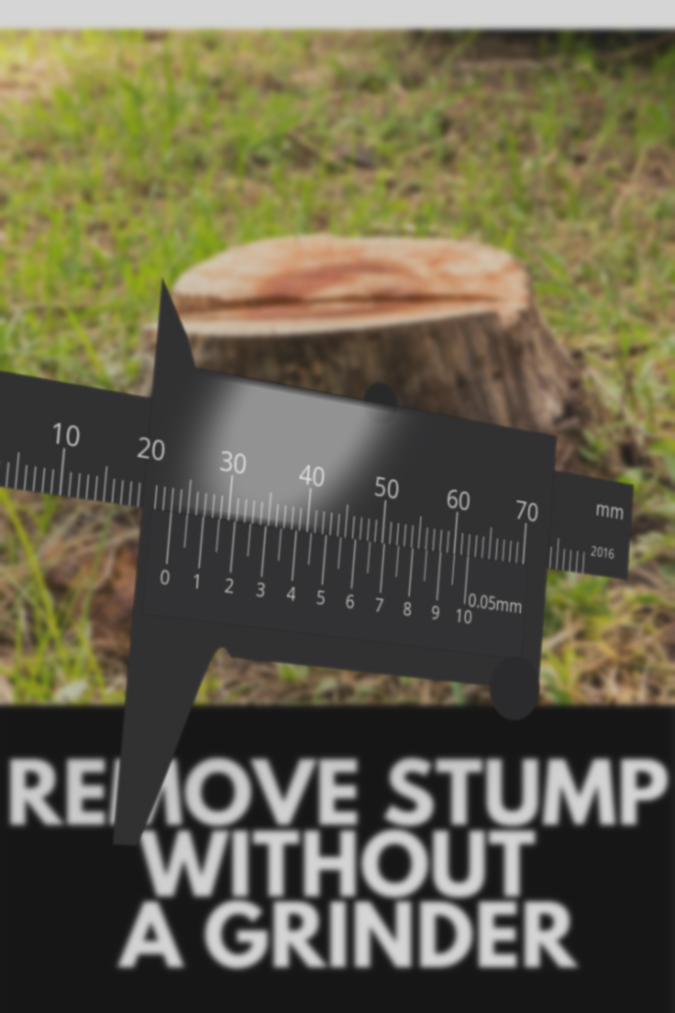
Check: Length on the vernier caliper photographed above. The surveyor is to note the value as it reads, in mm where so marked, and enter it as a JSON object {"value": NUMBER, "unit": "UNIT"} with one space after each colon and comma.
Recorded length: {"value": 23.0, "unit": "mm"}
